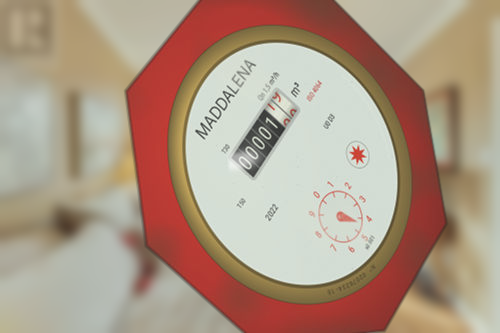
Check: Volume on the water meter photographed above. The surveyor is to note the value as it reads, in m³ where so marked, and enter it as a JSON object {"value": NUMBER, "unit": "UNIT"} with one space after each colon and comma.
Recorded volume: {"value": 1.194, "unit": "m³"}
